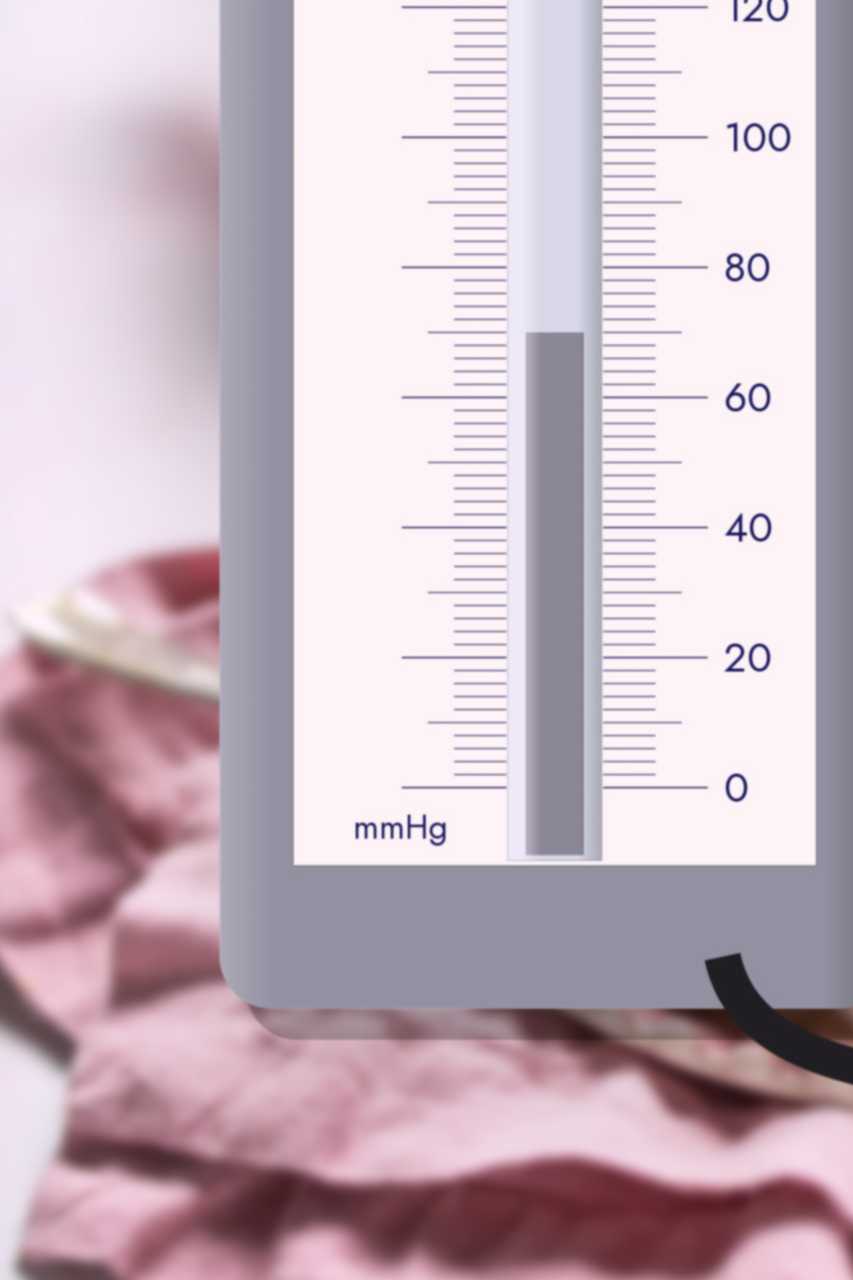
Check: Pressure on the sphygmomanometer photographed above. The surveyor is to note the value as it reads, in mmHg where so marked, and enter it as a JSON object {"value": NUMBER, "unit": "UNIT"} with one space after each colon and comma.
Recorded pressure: {"value": 70, "unit": "mmHg"}
